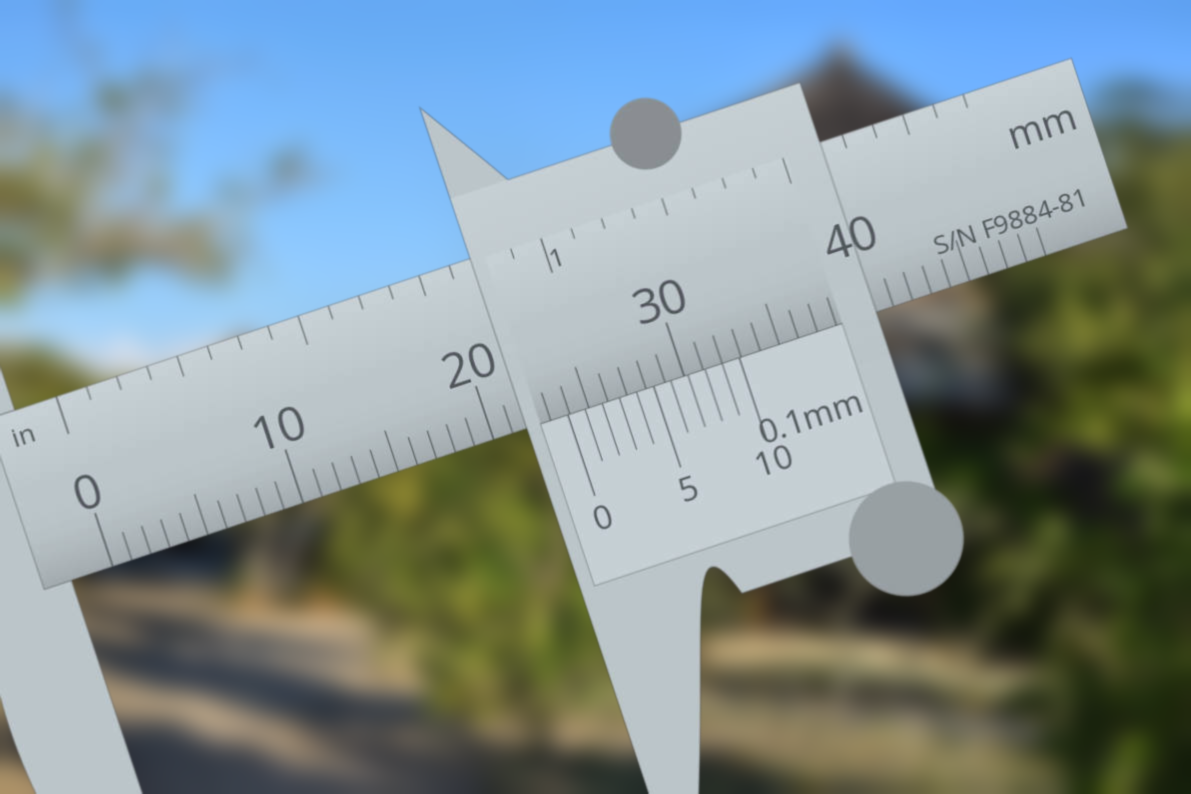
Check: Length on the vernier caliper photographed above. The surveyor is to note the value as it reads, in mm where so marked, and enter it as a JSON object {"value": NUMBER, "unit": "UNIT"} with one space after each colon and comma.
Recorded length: {"value": 23.9, "unit": "mm"}
